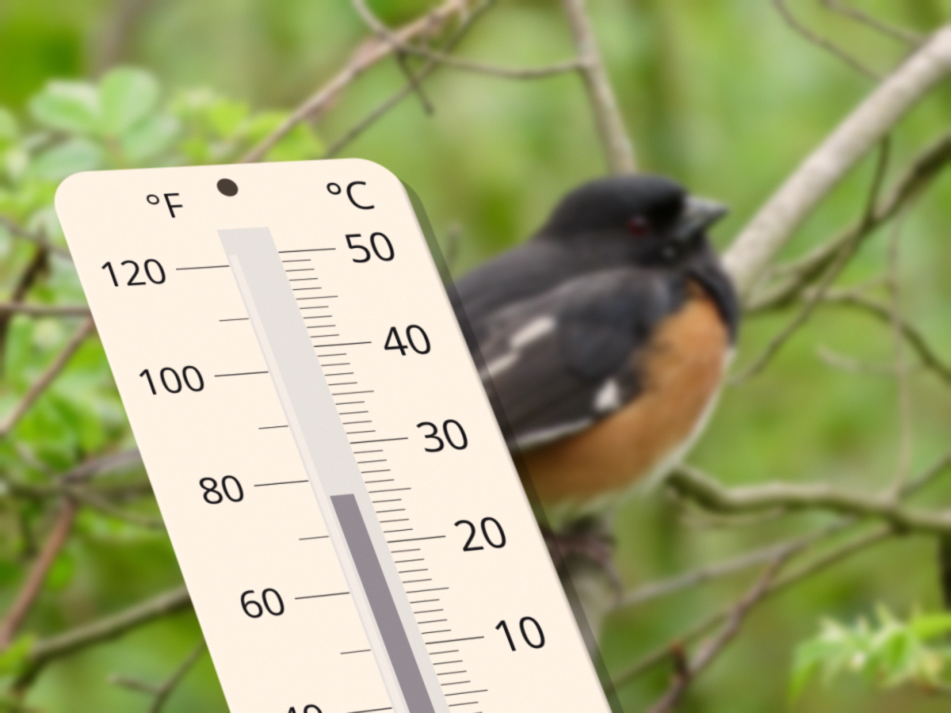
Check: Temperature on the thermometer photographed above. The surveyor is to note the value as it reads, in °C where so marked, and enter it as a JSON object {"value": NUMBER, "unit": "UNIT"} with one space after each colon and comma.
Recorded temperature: {"value": 25, "unit": "°C"}
